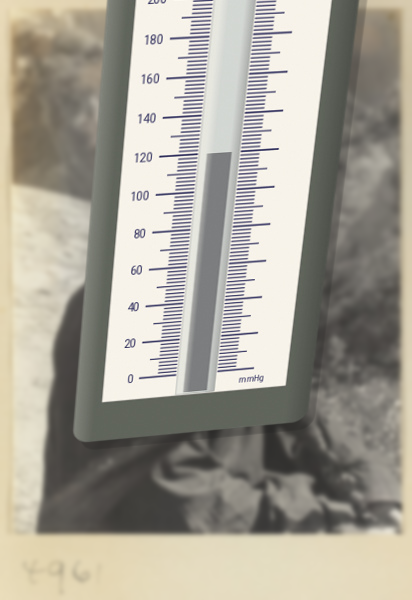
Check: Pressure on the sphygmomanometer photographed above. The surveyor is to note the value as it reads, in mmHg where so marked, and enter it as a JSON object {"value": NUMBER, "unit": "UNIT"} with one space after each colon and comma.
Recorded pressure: {"value": 120, "unit": "mmHg"}
